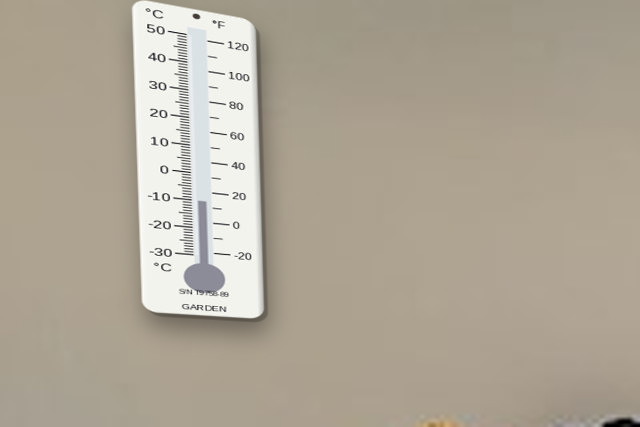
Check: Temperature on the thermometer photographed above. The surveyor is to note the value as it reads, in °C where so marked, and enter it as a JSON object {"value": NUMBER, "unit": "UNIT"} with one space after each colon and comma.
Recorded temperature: {"value": -10, "unit": "°C"}
